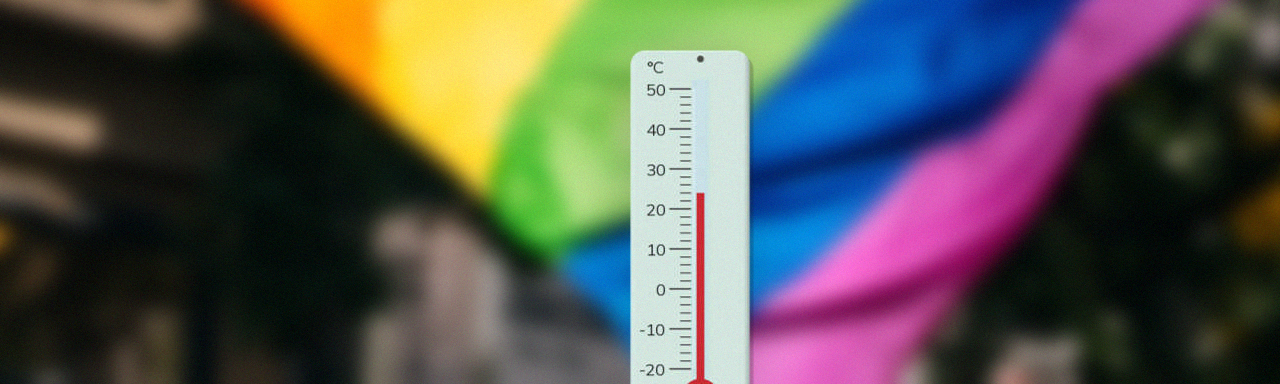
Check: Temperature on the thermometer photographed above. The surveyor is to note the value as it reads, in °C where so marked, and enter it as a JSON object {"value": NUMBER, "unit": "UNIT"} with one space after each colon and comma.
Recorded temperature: {"value": 24, "unit": "°C"}
